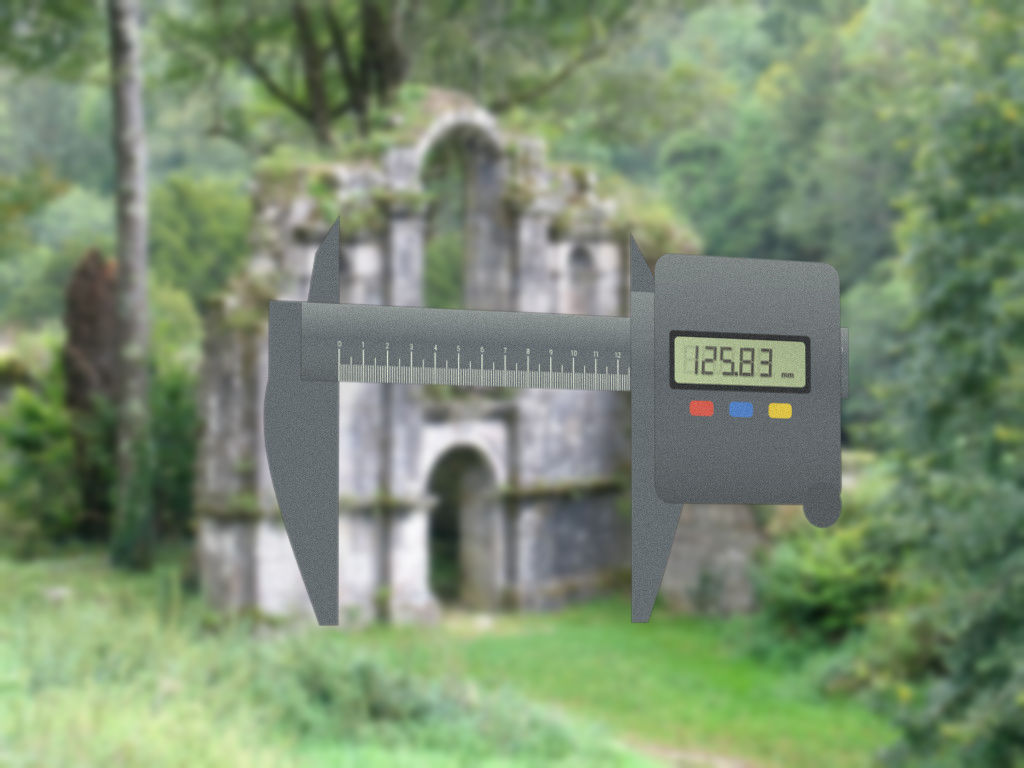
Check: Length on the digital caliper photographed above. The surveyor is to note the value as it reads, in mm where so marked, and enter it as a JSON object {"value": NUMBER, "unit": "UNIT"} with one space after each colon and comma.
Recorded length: {"value": 125.83, "unit": "mm"}
